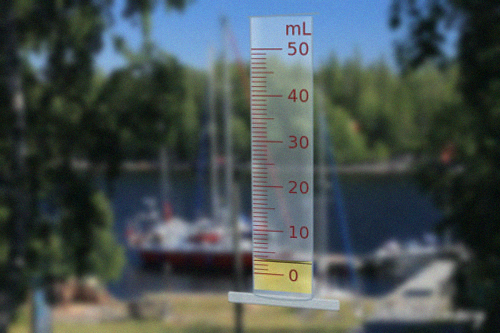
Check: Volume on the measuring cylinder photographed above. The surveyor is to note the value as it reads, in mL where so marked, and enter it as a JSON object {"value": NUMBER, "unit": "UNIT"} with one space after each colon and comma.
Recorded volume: {"value": 3, "unit": "mL"}
